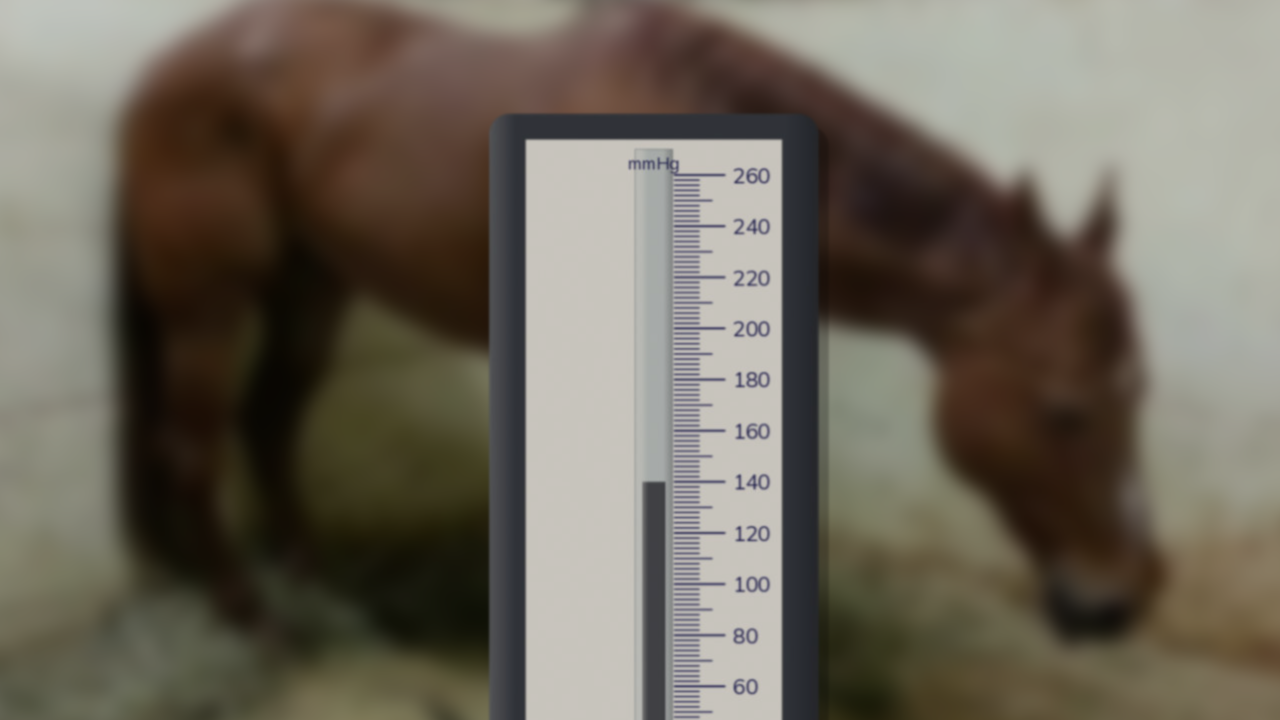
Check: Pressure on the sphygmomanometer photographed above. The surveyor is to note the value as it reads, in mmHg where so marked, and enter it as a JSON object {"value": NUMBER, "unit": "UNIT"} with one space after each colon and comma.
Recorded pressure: {"value": 140, "unit": "mmHg"}
